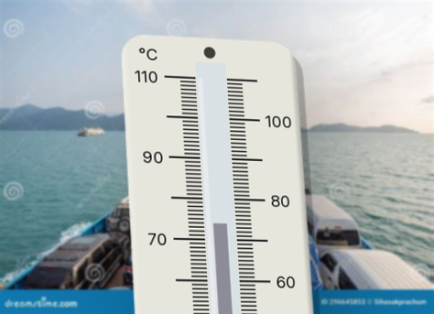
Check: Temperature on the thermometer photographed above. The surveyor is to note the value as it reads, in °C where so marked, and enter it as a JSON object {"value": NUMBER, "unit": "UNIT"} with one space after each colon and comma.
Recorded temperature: {"value": 74, "unit": "°C"}
